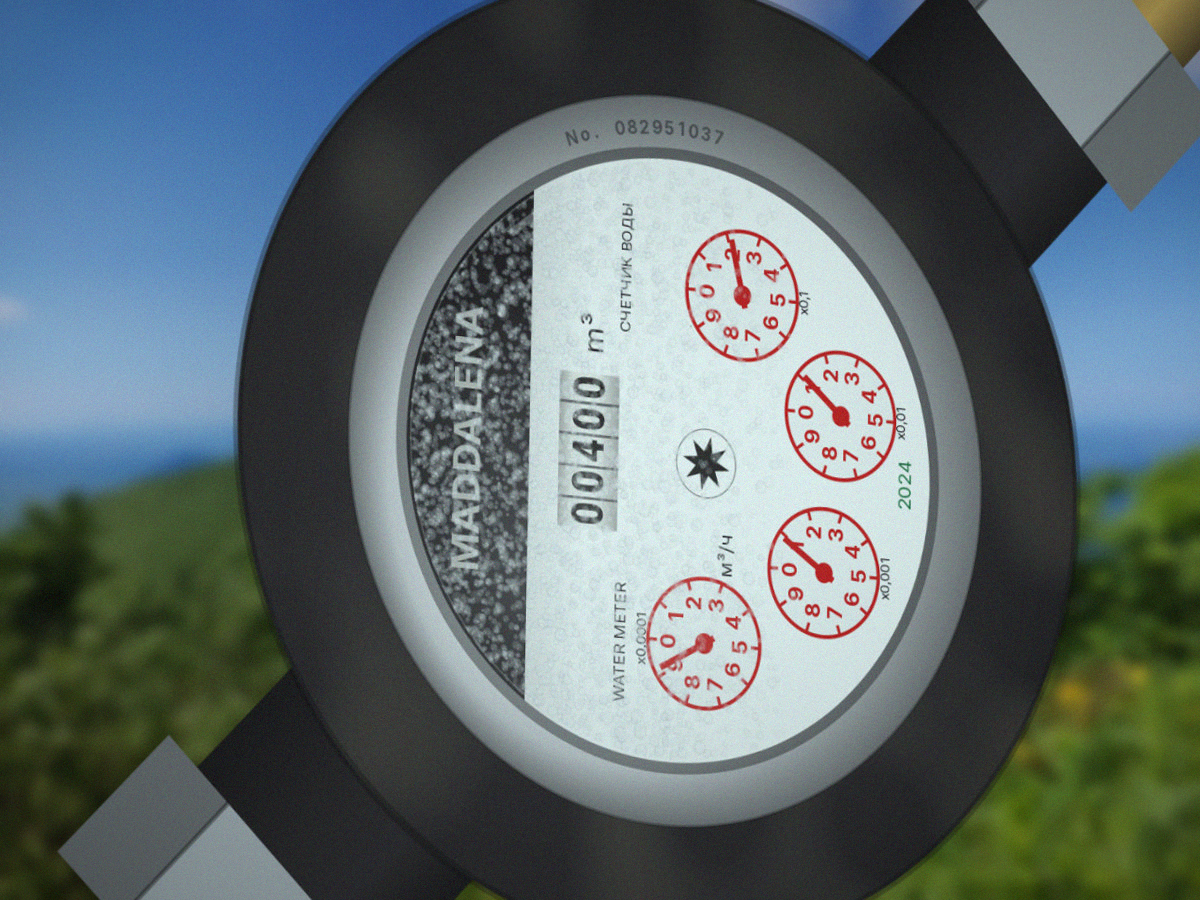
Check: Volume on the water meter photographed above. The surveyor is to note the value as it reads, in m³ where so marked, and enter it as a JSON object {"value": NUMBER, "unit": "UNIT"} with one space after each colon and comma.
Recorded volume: {"value": 400.2109, "unit": "m³"}
